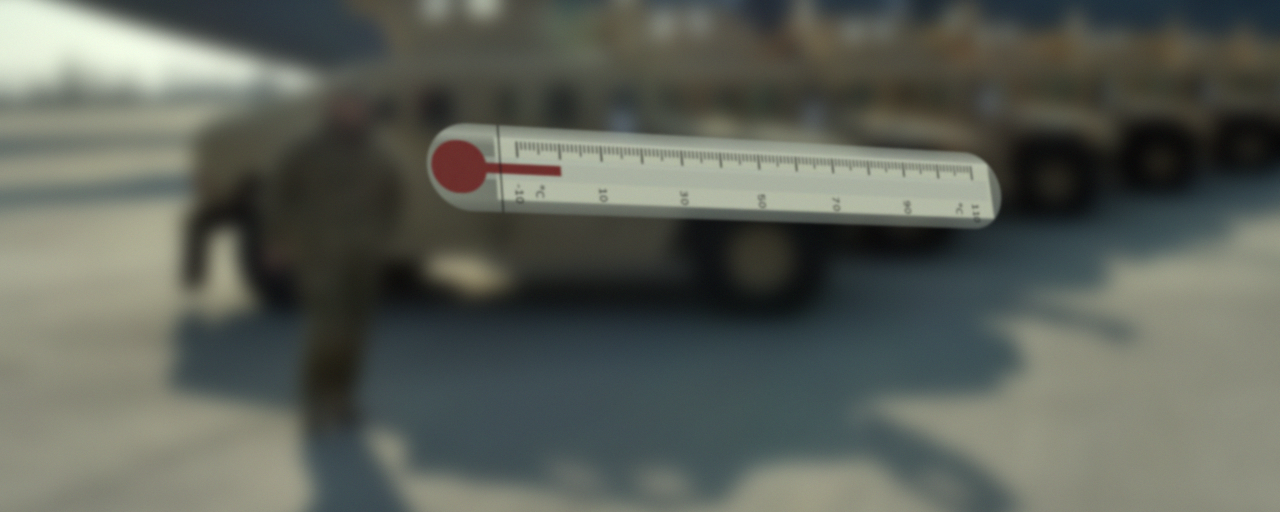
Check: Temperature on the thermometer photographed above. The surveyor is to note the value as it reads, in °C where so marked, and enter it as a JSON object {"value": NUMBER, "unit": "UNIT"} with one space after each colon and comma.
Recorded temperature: {"value": 0, "unit": "°C"}
